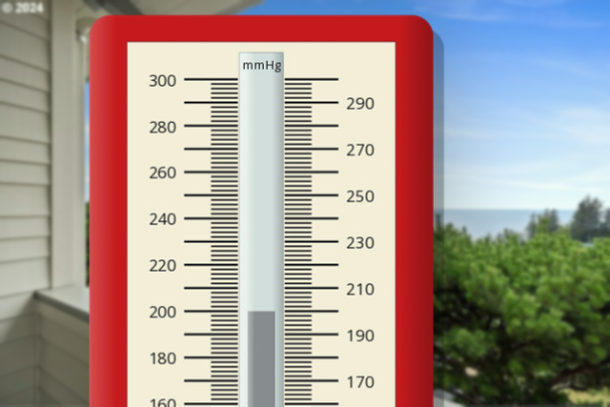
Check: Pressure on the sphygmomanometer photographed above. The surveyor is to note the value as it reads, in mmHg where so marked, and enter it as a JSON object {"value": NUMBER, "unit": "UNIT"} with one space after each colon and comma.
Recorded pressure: {"value": 200, "unit": "mmHg"}
